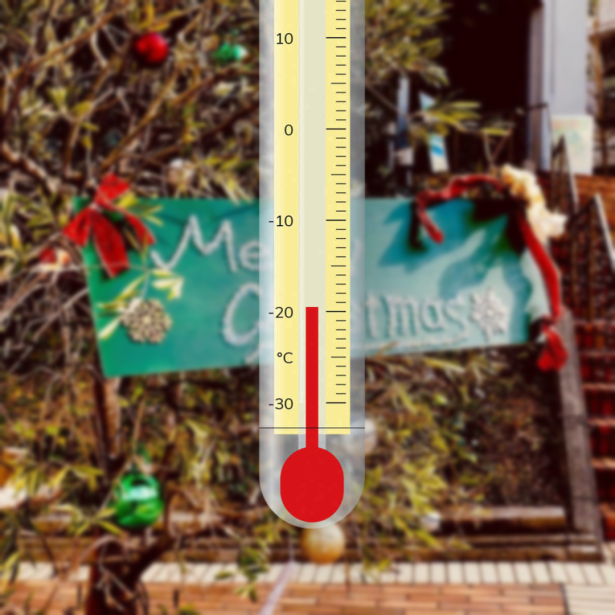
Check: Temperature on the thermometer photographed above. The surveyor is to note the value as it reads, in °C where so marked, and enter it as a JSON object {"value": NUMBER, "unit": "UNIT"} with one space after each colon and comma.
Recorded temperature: {"value": -19.5, "unit": "°C"}
